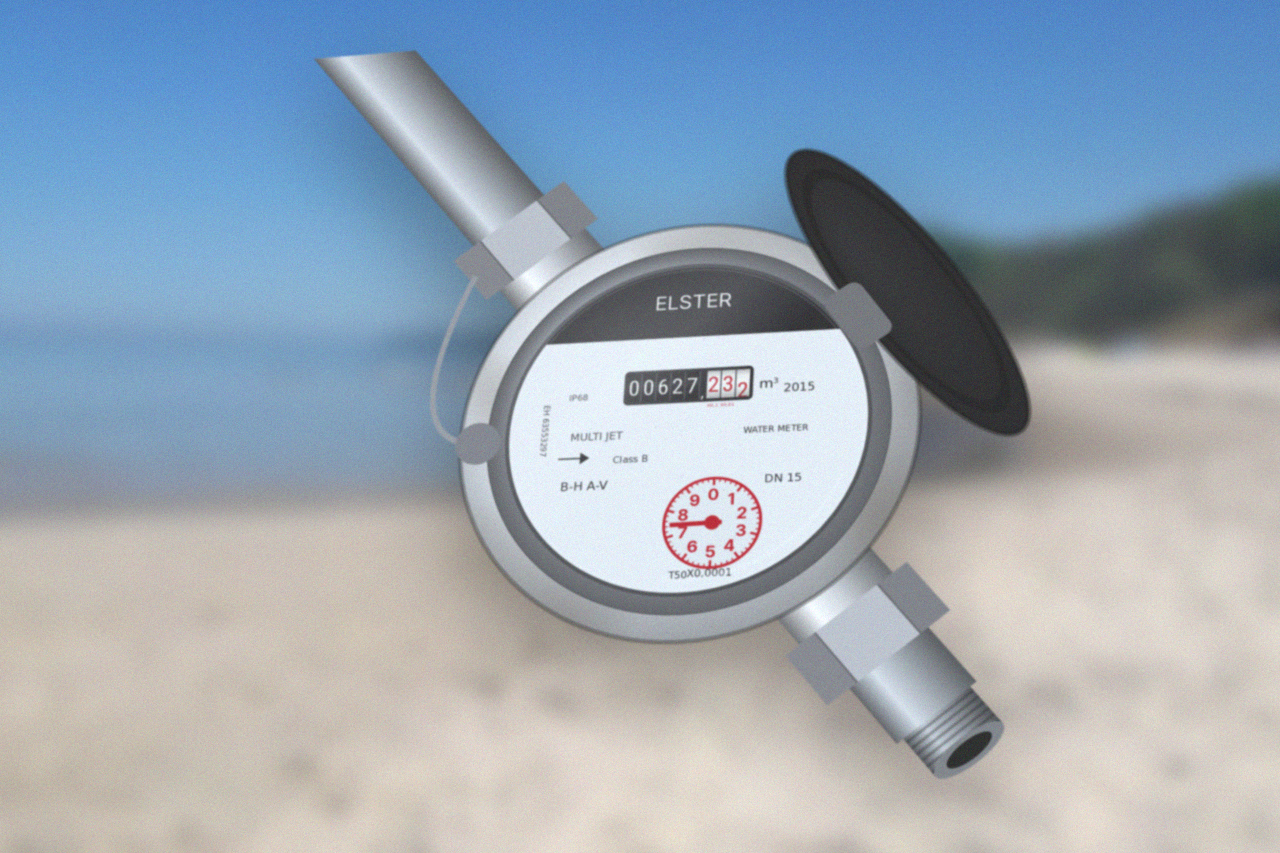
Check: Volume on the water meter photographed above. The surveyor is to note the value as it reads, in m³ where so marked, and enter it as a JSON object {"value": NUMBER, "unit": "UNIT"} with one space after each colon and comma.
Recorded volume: {"value": 627.2317, "unit": "m³"}
